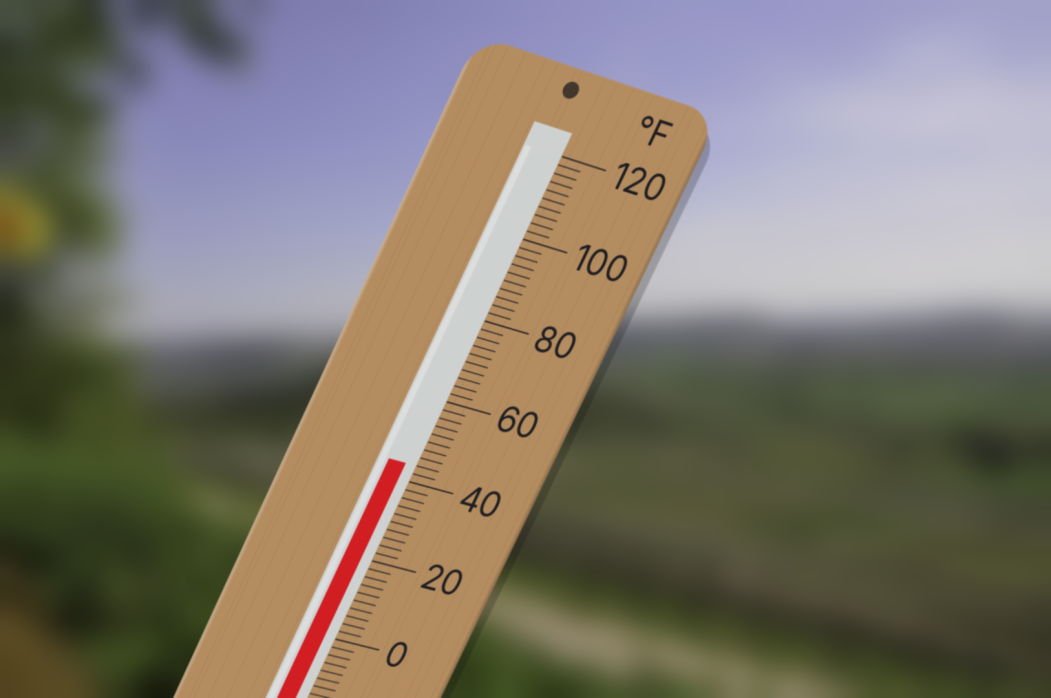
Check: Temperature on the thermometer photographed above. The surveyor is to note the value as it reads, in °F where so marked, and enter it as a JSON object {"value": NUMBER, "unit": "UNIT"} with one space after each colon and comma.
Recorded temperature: {"value": 44, "unit": "°F"}
